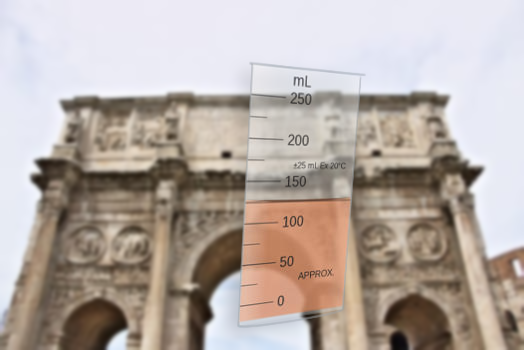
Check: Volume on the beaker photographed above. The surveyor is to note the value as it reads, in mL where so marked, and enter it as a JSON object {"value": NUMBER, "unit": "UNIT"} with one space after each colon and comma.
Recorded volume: {"value": 125, "unit": "mL"}
